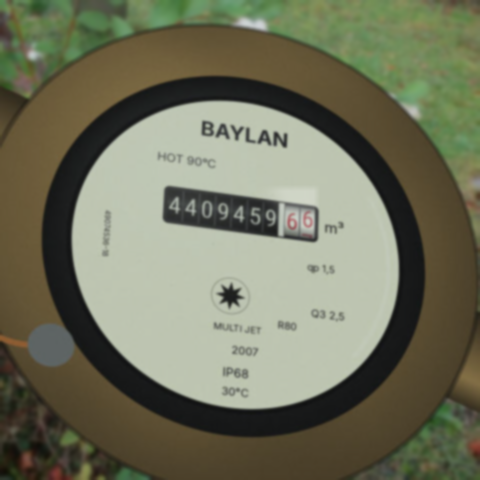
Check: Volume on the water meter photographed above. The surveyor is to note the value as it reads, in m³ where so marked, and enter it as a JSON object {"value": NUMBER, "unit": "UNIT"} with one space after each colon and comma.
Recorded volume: {"value": 4409459.66, "unit": "m³"}
